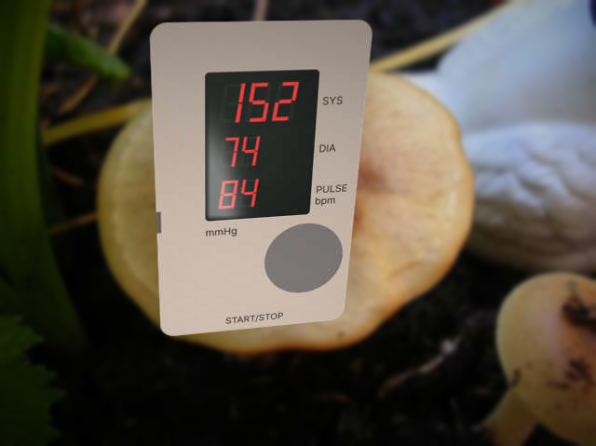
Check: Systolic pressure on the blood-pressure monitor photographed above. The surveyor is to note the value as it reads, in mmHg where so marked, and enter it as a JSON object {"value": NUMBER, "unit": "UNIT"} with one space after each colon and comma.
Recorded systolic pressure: {"value": 152, "unit": "mmHg"}
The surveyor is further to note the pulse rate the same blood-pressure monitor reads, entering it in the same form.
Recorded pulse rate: {"value": 84, "unit": "bpm"}
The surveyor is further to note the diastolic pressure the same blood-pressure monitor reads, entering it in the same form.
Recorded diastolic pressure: {"value": 74, "unit": "mmHg"}
